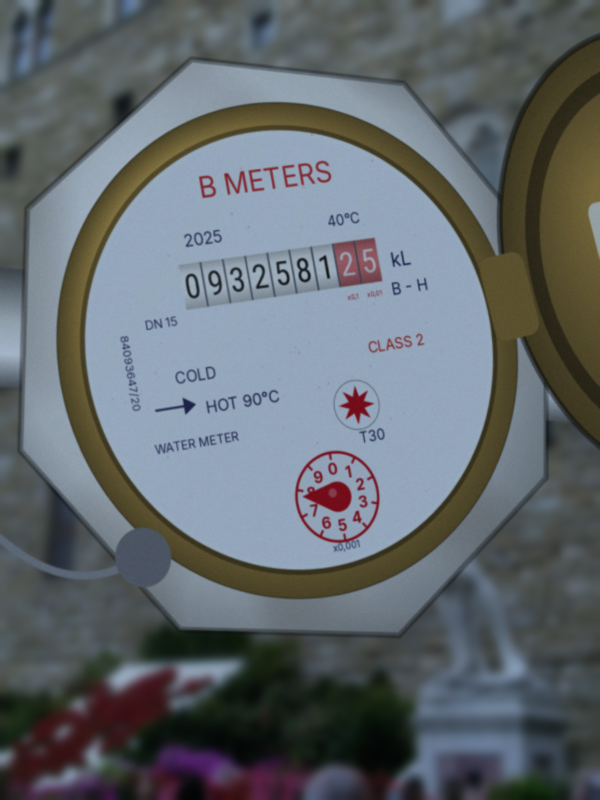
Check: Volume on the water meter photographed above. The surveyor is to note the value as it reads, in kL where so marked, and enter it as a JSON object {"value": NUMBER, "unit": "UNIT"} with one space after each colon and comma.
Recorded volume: {"value": 932581.257, "unit": "kL"}
